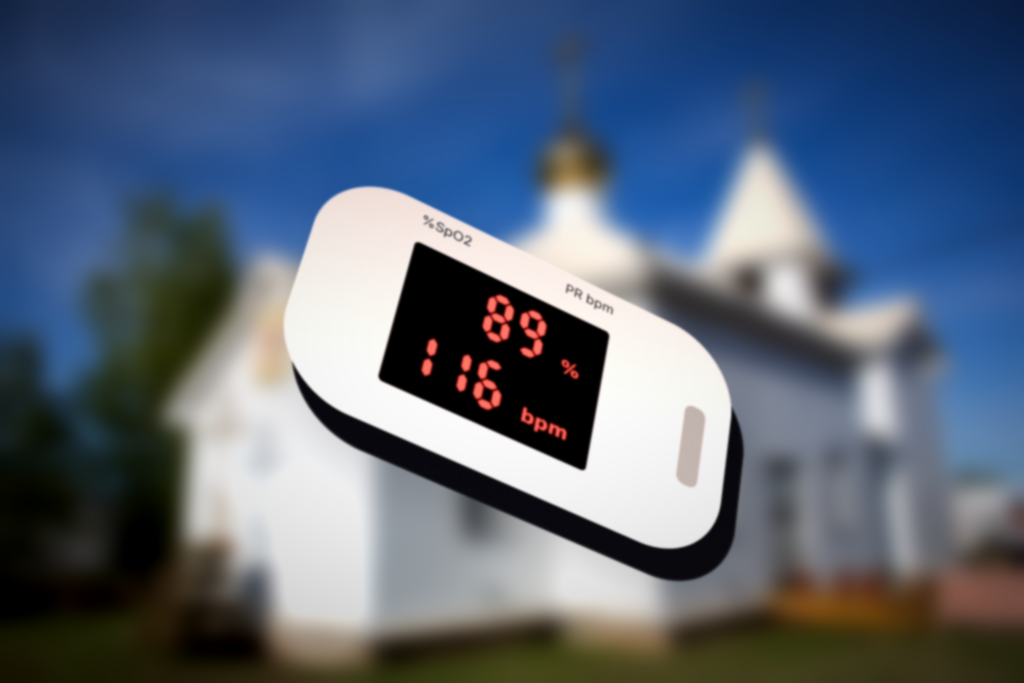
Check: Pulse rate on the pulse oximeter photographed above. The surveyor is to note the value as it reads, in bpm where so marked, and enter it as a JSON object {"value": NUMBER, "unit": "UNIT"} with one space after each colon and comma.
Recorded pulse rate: {"value": 116, "unit": "bpm"}
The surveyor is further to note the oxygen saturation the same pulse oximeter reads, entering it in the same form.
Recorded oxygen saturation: {"value": 89, "unit": "%"}
